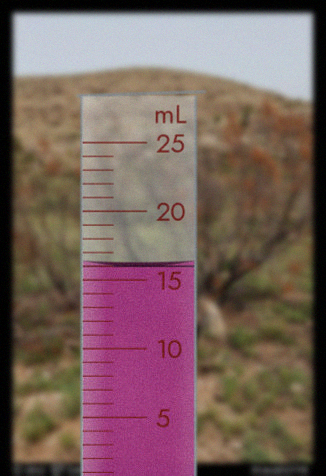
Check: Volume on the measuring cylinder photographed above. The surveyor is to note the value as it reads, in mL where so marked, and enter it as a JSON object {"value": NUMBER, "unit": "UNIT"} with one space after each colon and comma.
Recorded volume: {"value": 16, "unit": "mL"}
